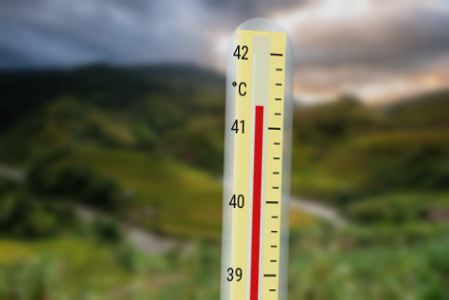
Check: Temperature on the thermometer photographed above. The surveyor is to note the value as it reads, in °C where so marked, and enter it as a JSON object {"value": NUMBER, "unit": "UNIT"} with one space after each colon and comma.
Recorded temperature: {"value": 41.3, "unit": "°C"}
